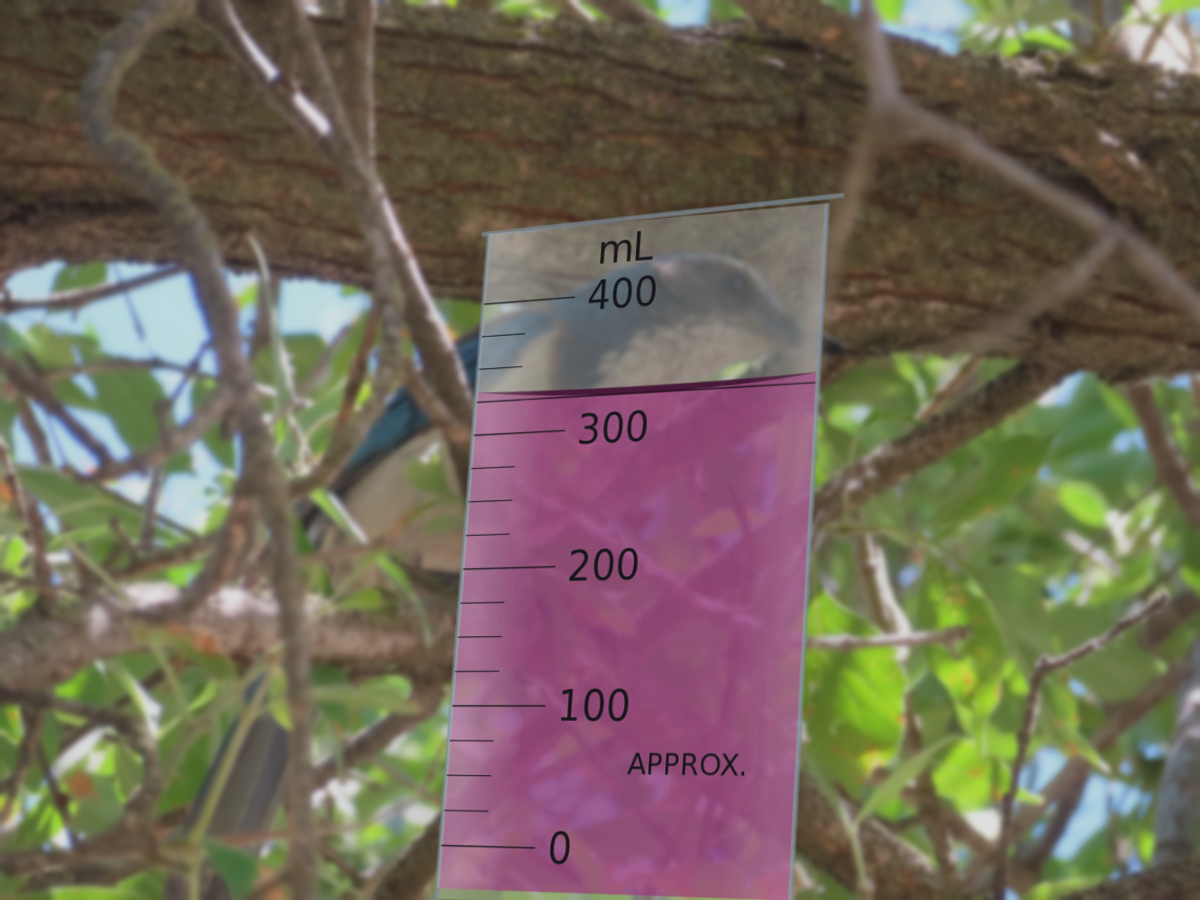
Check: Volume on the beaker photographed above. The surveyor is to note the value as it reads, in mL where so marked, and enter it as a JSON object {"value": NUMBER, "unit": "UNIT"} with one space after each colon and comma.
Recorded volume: {"value": 325, "unit": "mL"}
